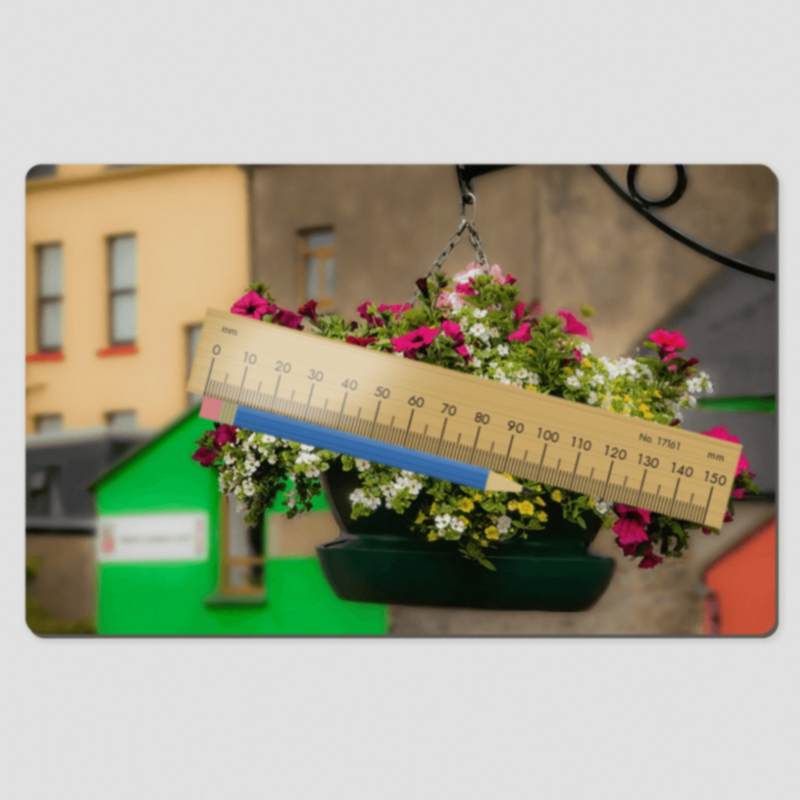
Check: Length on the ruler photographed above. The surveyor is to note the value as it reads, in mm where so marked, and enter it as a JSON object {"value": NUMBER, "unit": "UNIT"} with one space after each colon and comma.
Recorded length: {"value": 100, "unit": "mm"}
